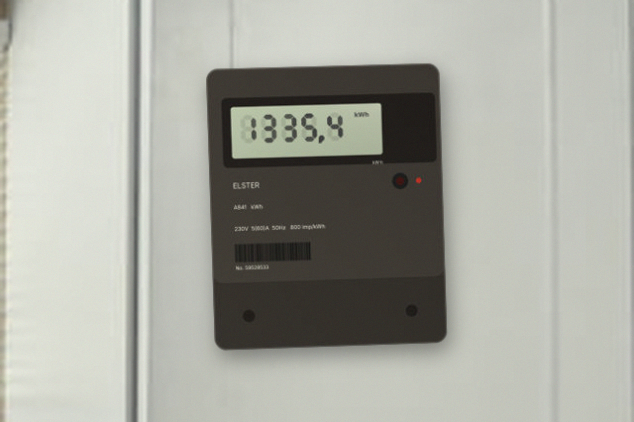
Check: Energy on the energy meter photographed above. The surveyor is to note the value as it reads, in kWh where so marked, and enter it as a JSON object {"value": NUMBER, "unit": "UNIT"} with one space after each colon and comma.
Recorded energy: {"value": 1335.4, "unit": "kWh"}
